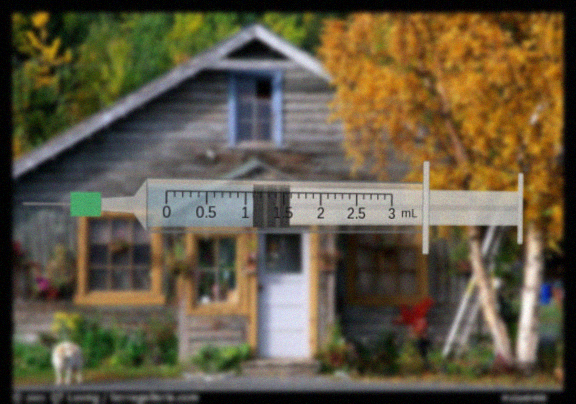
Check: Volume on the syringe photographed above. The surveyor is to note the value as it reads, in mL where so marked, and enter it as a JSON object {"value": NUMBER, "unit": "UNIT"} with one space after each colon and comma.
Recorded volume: {"value": 1.1, "unit": "mL"}
